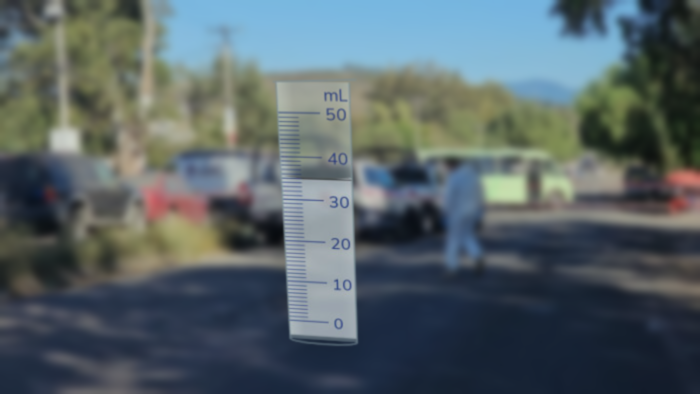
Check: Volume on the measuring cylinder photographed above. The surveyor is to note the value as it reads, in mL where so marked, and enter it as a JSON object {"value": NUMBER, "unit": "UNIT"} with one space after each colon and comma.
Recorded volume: {"value": 35, "unit": "mL"}
